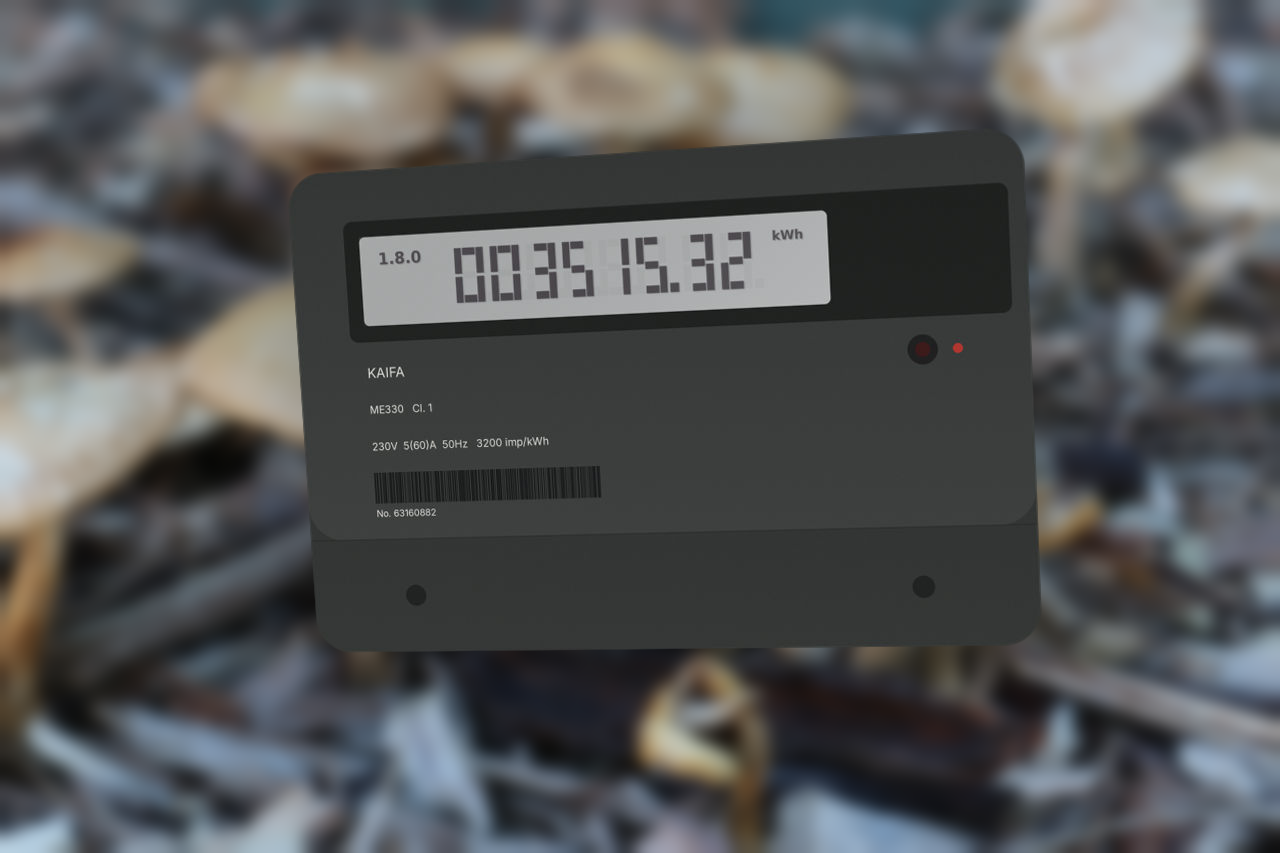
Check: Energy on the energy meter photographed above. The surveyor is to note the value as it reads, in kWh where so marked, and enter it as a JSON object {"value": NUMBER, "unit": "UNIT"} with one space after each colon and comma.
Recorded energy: {"value": 3515.32, "unit": "kWh"}
